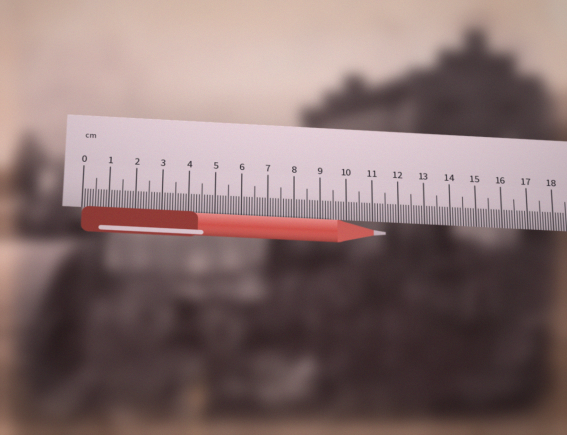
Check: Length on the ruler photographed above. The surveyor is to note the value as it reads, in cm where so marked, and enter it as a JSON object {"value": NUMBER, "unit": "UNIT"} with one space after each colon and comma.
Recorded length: {"value": 11.5, "unit": "cm"}
